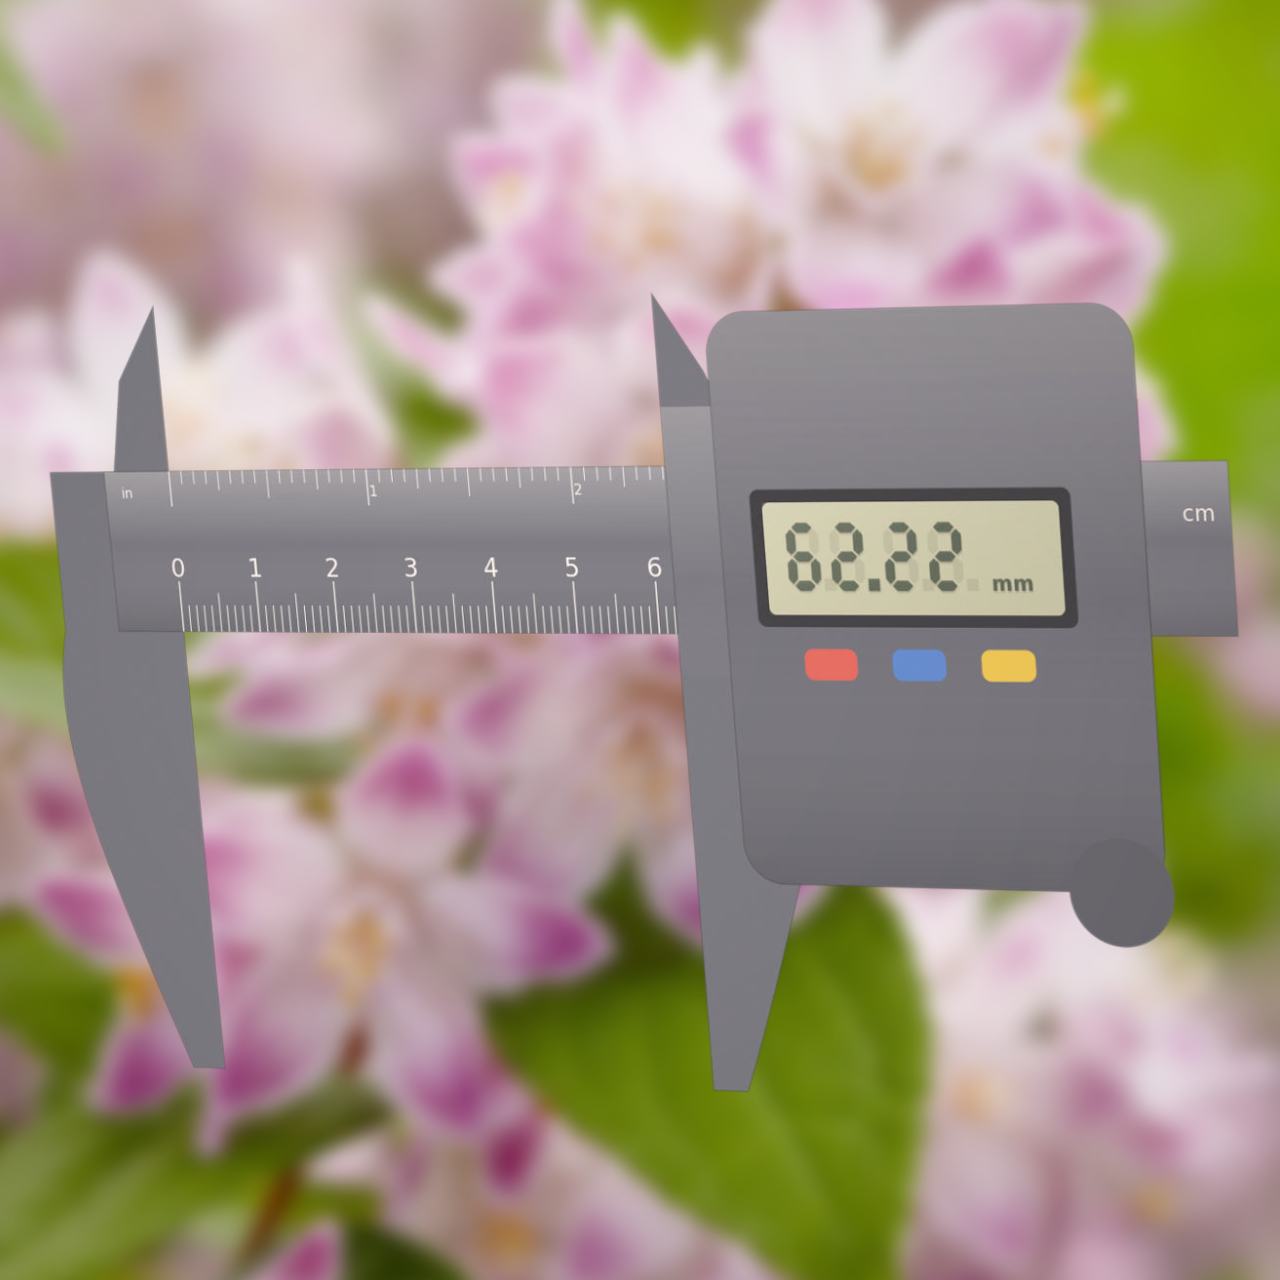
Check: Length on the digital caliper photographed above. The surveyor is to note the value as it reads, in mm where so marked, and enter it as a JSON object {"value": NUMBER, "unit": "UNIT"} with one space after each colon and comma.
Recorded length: {"value": 62.22, "unit": "mm"}
